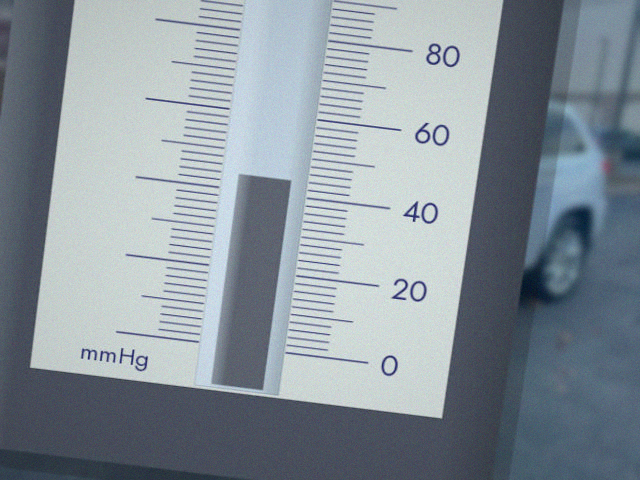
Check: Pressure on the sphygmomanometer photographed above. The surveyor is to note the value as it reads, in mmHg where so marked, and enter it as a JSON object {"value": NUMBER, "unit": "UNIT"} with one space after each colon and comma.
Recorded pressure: {"value": 44, "unit": "mmHg"}
